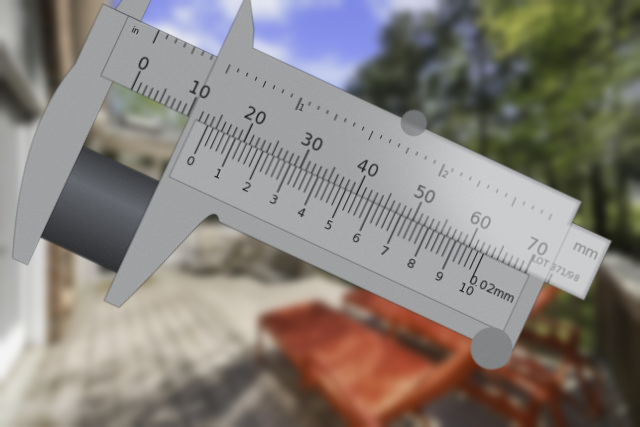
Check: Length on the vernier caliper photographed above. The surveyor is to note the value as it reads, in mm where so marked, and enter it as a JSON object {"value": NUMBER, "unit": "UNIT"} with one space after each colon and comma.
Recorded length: {"value": 13.6, "unit": "mm"}
